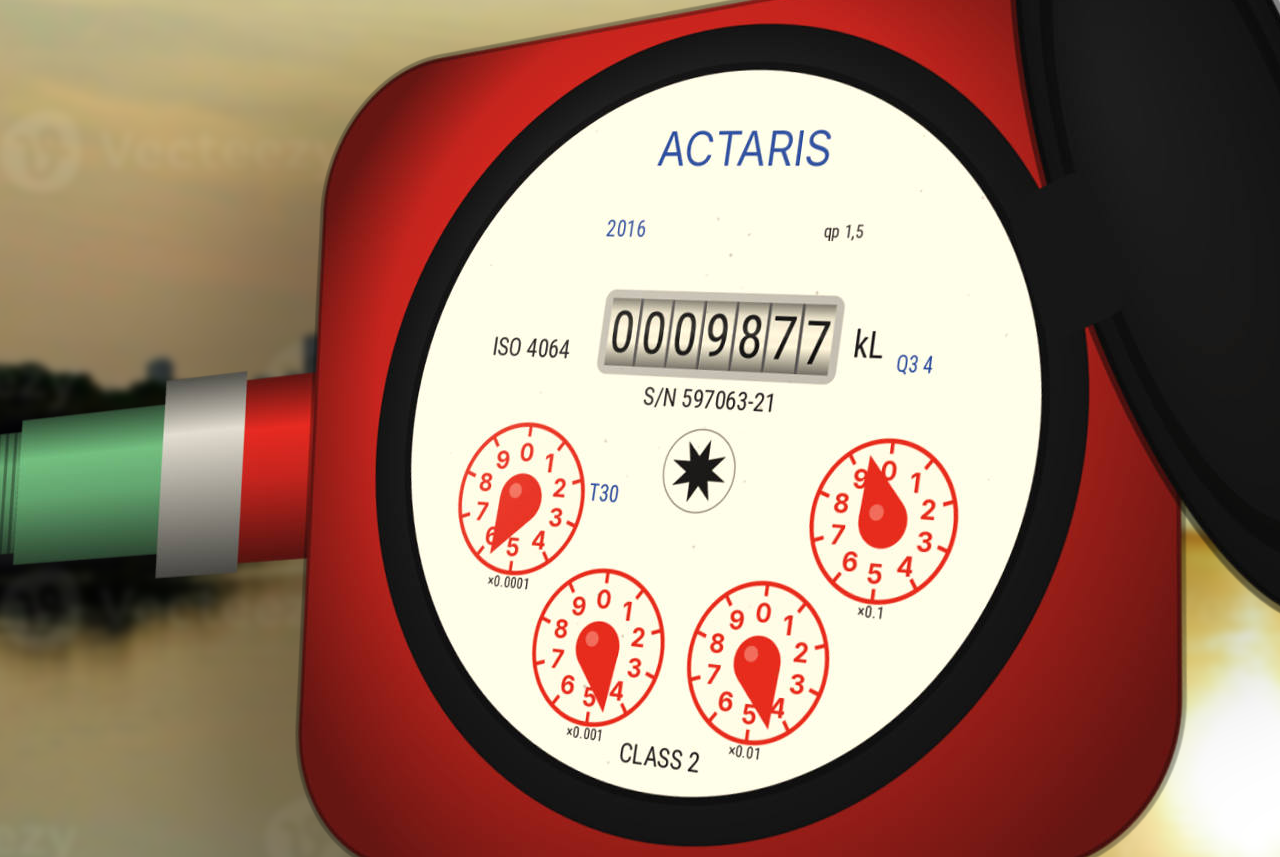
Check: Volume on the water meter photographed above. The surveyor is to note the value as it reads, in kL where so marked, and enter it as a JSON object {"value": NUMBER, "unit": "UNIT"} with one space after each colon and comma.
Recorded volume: {"value": 9876.9445, "unit": "kL"}
